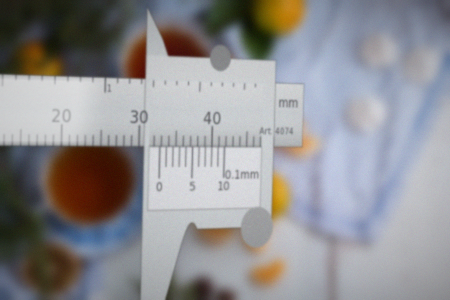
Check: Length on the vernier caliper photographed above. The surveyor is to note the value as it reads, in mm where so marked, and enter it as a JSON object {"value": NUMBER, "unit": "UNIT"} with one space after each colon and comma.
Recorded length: {"value": 32.8, "unit": "mm"}
